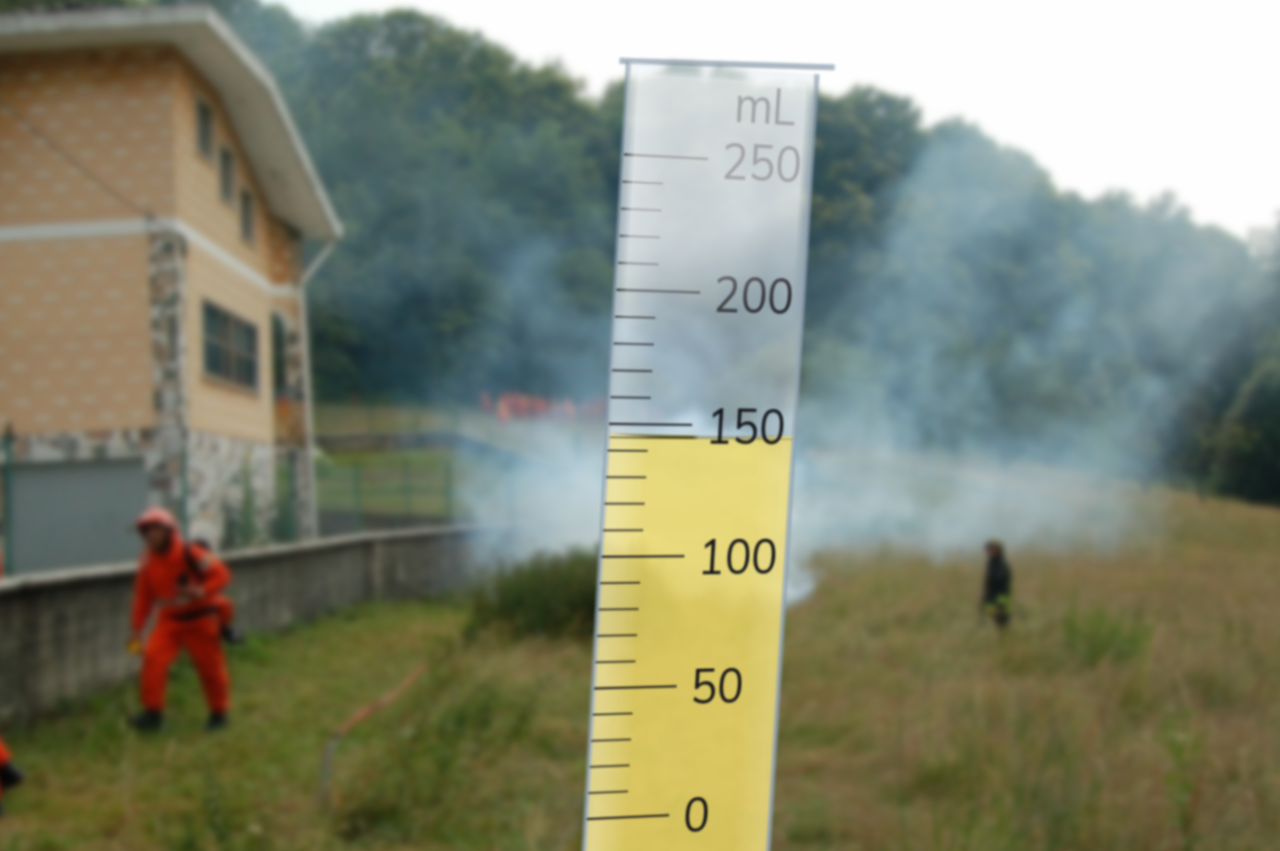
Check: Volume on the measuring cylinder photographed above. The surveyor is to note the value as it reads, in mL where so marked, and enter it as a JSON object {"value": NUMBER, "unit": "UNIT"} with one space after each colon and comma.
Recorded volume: {"value": 145, "unit": "mL"}
